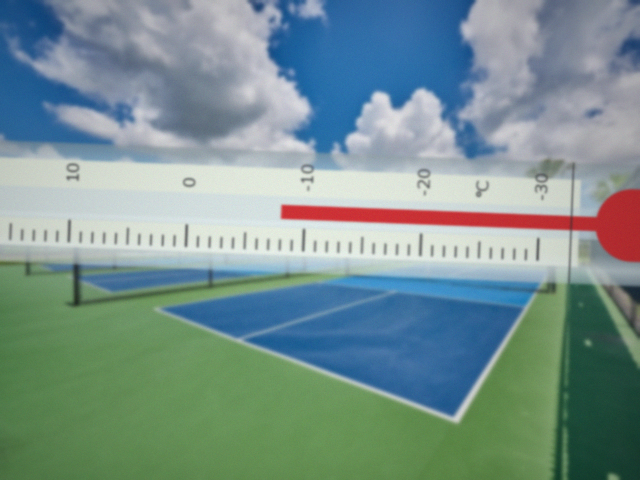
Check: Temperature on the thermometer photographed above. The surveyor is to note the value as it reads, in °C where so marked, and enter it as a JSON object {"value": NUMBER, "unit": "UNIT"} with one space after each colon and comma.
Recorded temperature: {"value": -8, "unit": "°C"}
